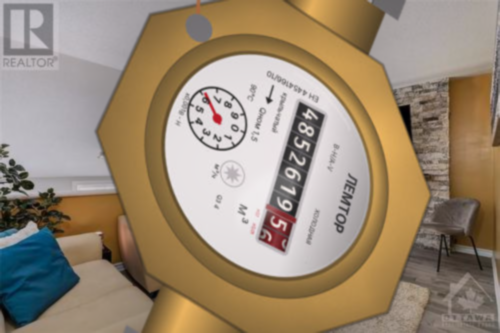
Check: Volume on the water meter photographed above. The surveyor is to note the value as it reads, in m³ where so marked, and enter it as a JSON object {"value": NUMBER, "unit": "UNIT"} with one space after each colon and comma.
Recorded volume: {"value": 4852619.556, "unit": "m³"}
